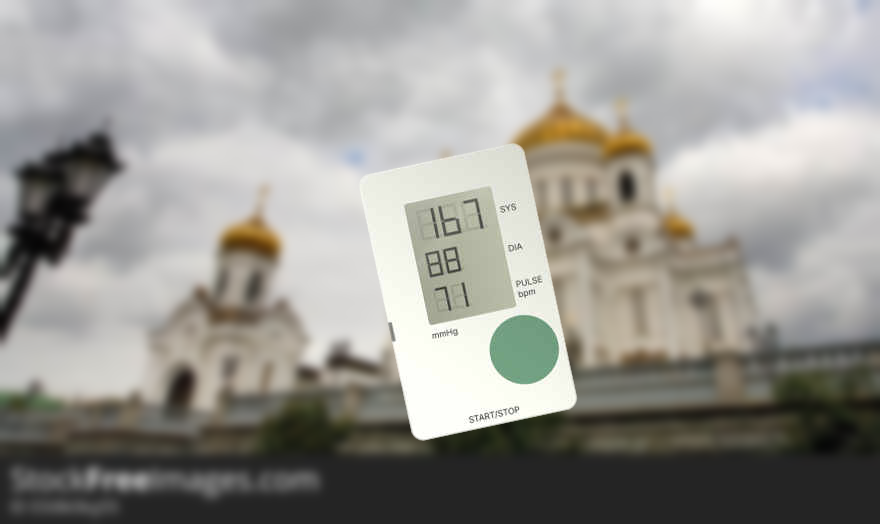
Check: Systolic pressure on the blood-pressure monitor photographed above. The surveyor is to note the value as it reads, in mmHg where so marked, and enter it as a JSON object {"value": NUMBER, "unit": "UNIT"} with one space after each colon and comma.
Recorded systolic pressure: {"value": 167, "unit": "mmHg"}
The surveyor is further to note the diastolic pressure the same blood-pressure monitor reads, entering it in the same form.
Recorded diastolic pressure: {"value": 88, "unit": "mmHg"}
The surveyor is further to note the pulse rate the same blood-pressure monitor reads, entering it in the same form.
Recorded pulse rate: {"value": 71, "unit": "bpm"}
